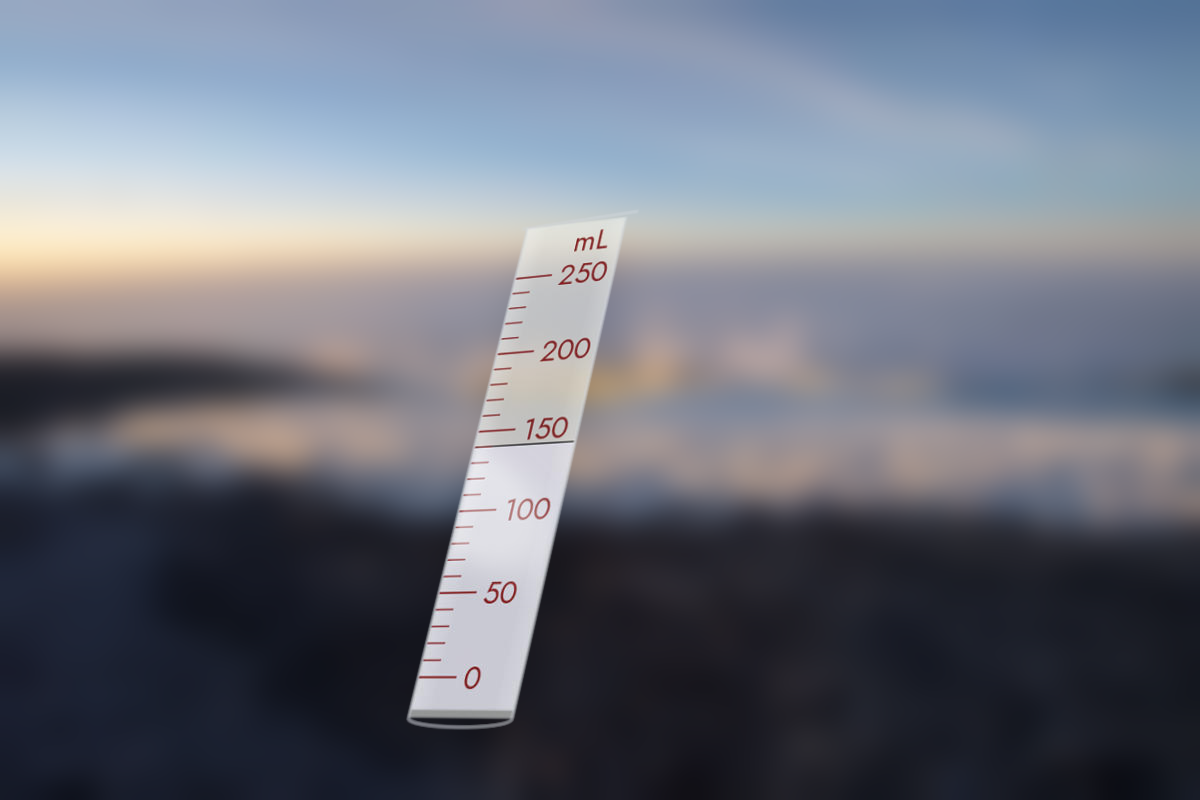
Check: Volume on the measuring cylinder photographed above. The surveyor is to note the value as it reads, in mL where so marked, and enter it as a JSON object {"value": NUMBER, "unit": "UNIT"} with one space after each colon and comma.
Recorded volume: {"value": 140, "unit": "mL"}
